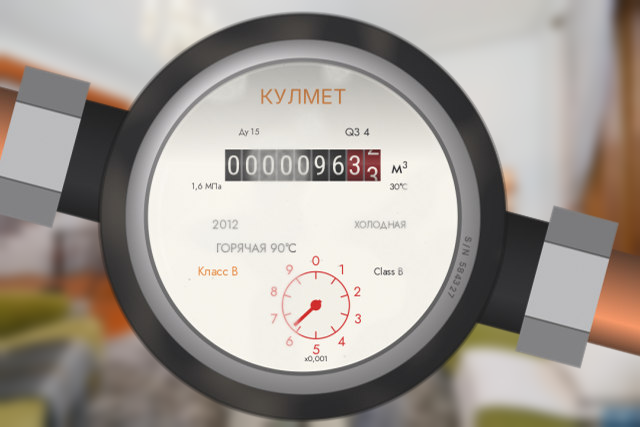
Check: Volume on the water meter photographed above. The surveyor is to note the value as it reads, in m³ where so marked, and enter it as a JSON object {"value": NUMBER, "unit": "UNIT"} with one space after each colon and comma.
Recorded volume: {"value": 96.326, "unit": "m³"}
